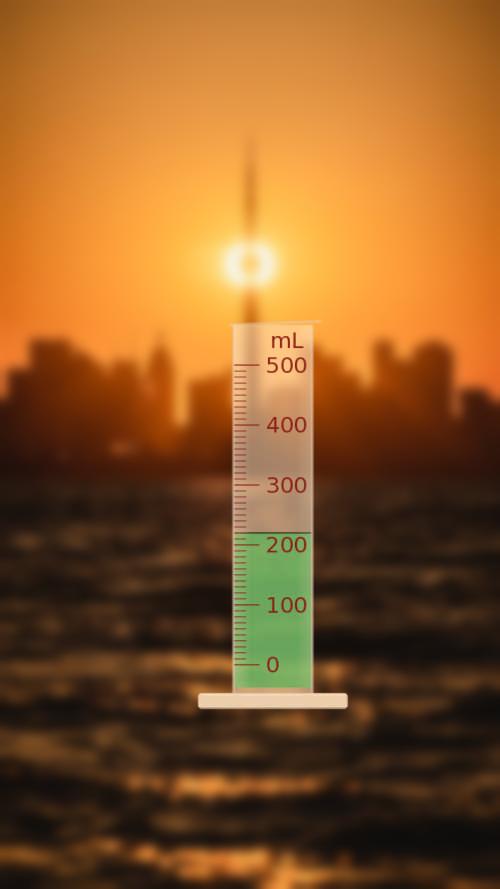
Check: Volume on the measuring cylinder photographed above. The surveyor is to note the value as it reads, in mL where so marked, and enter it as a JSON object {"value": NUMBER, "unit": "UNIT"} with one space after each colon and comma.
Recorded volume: {"value": 220, "unit": "mL"}
